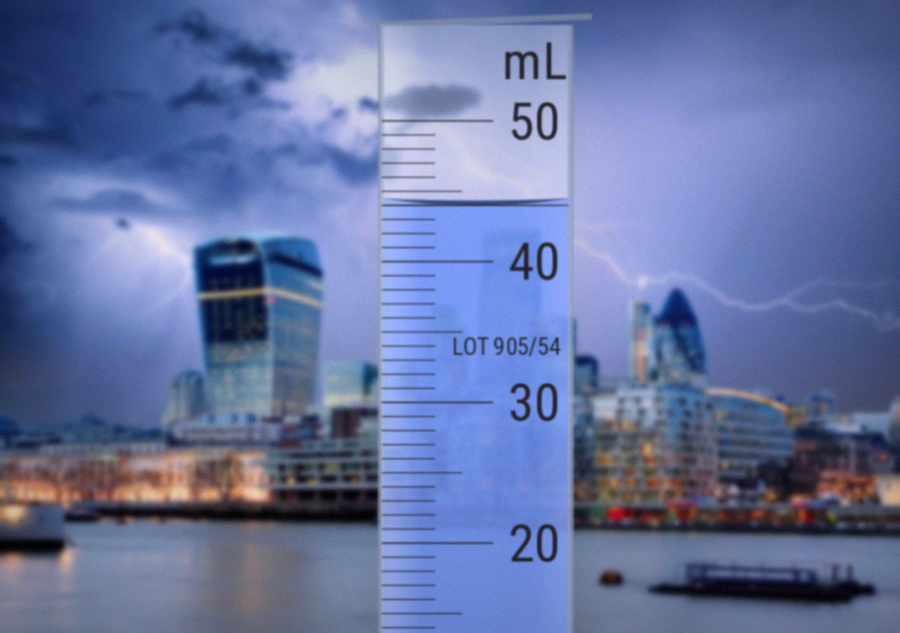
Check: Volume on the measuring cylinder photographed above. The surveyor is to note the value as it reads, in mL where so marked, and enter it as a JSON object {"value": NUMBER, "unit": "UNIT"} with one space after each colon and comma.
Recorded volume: {"value": 44, "unit": "mL"}
